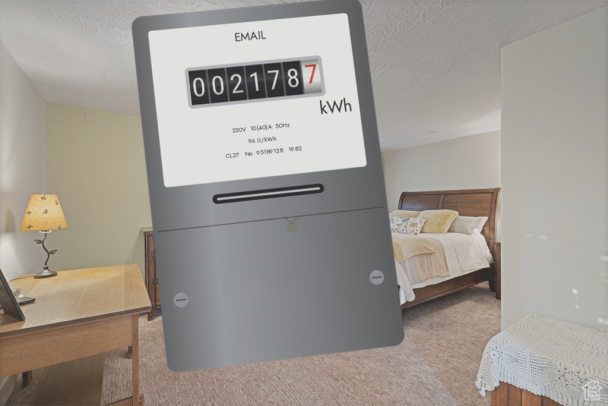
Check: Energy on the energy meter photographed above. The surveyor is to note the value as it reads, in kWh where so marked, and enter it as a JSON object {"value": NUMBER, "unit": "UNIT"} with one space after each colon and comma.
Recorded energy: {"value": 2178.7, "unit": "kWh"}
